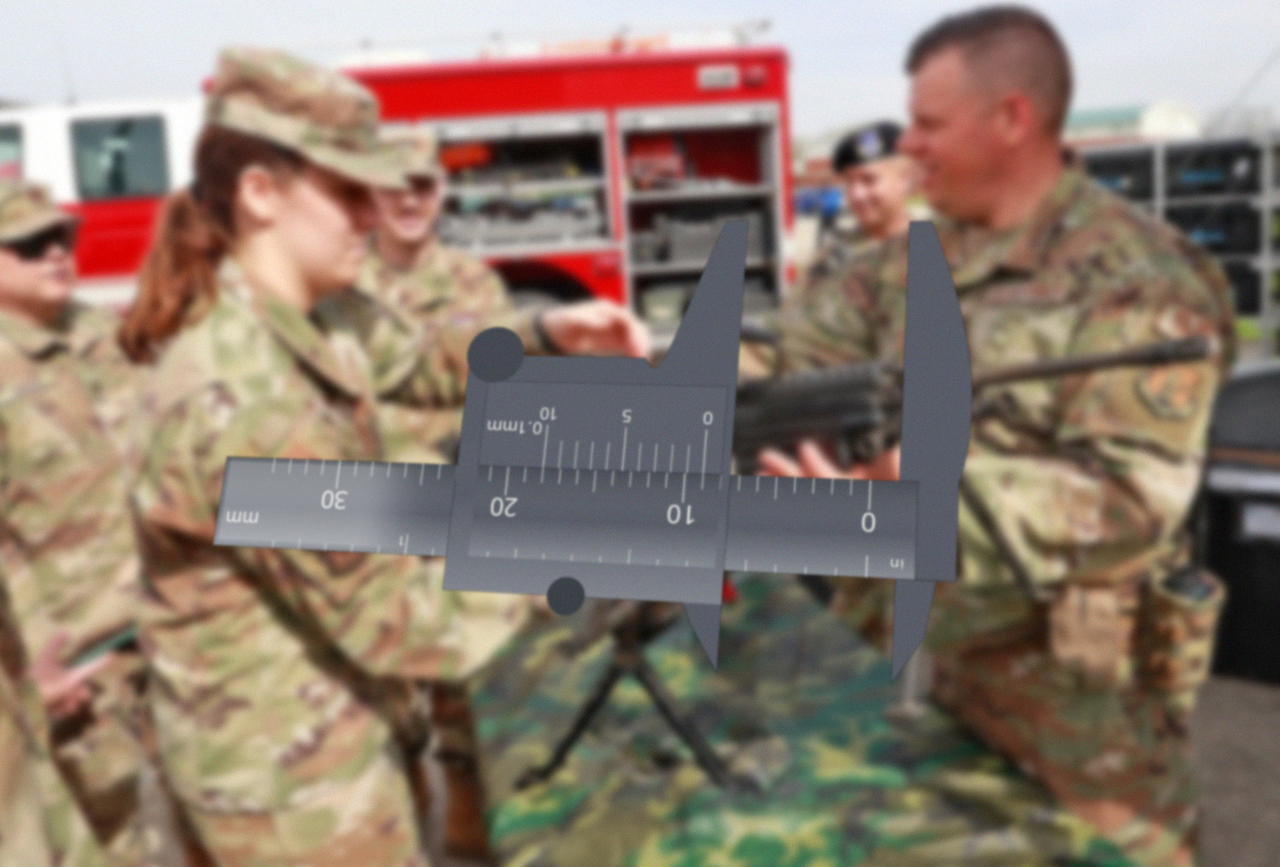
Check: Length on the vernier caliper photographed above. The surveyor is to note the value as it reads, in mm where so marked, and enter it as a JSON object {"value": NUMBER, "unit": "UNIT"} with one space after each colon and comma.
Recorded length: {"value": 9.0, "unit": "mm"}
